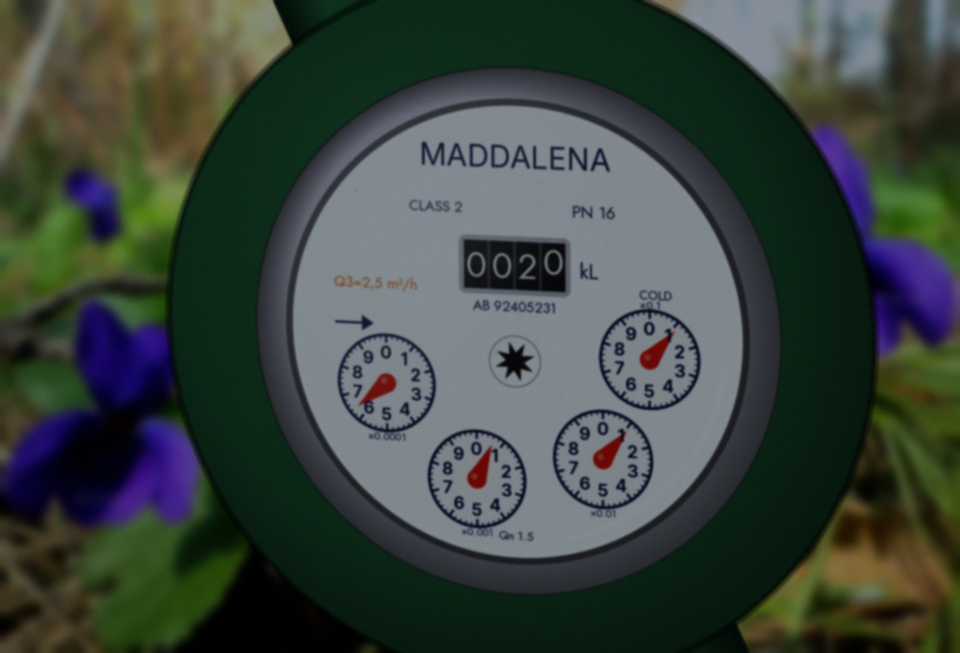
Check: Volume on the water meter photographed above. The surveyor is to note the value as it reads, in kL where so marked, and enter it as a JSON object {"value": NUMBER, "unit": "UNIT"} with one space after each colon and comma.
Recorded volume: {"value": 20.1106, "unit": "kL"}
